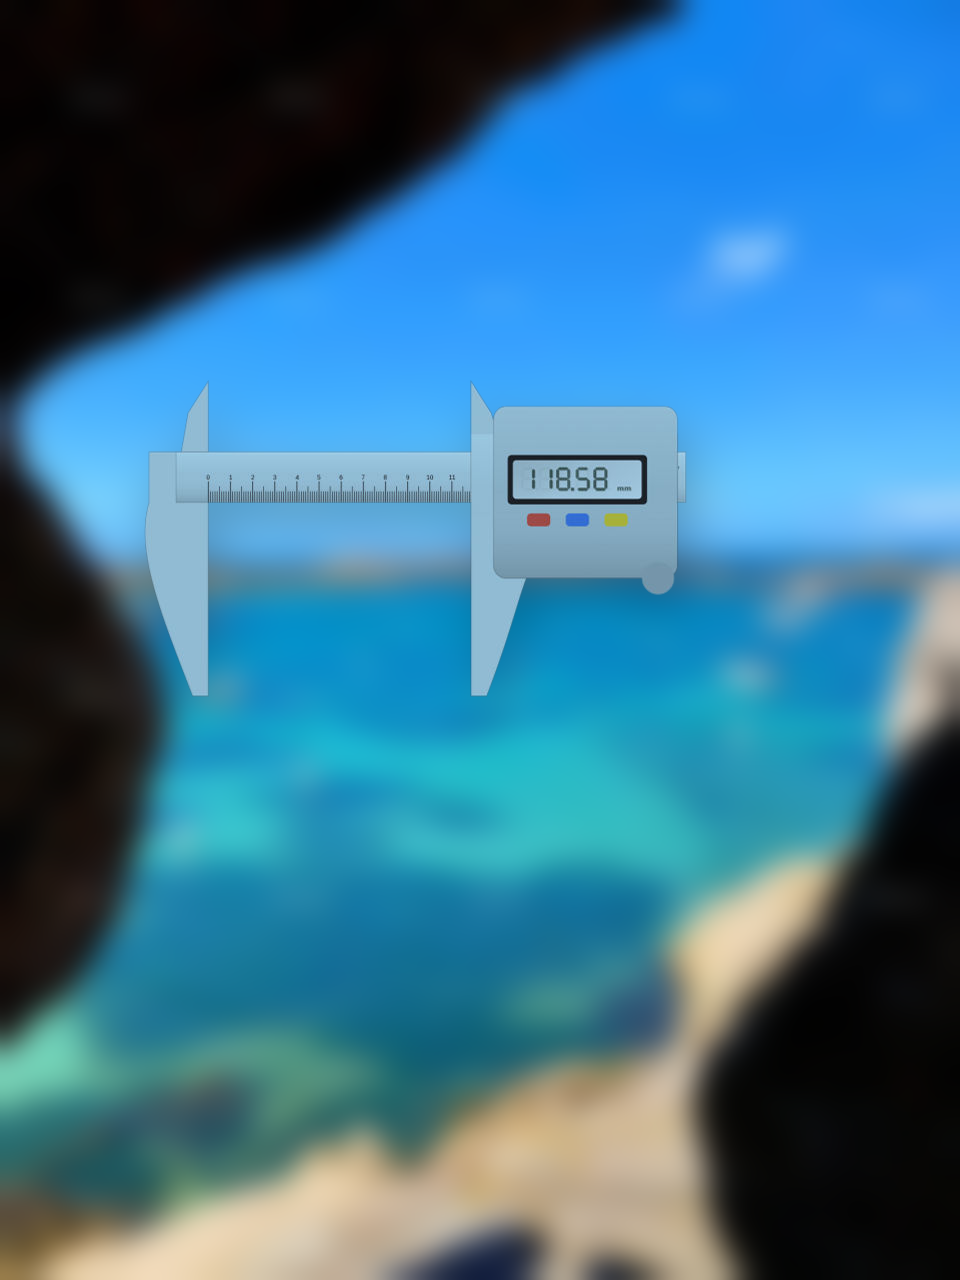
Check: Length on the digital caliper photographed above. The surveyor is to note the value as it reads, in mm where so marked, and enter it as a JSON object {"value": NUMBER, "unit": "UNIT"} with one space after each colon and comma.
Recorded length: {"value": 118.58, "unit": "mm"}
